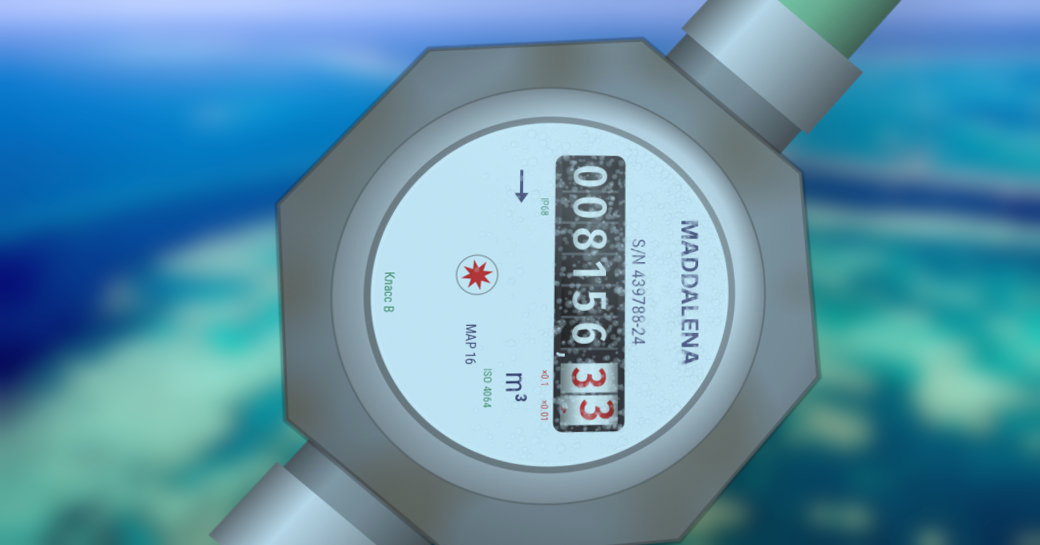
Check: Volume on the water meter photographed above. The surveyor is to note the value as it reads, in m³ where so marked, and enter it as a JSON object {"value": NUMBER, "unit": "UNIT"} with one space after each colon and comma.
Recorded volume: {"value": 8156.33, "unit": "m³"}
